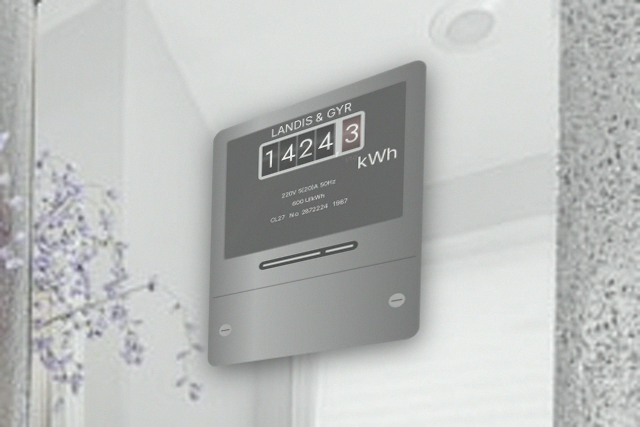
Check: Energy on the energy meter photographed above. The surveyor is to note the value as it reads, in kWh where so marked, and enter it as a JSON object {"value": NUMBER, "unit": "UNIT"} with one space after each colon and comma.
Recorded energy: {"value": 1424.3, "unit": "kWh"}
